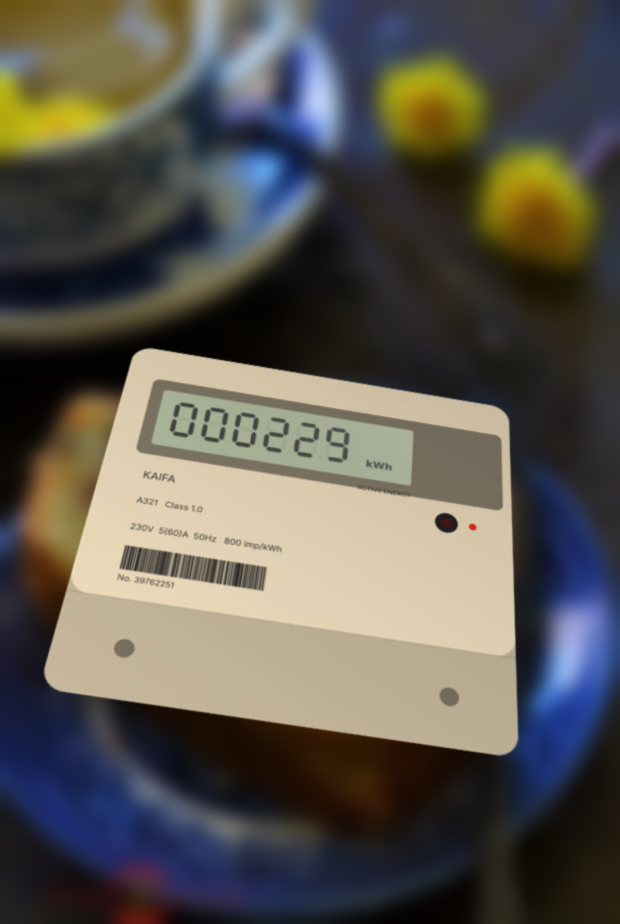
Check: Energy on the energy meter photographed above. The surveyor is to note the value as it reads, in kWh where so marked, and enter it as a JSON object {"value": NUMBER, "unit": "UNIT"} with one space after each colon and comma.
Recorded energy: {"value": 229, "unit": "kWh"}
